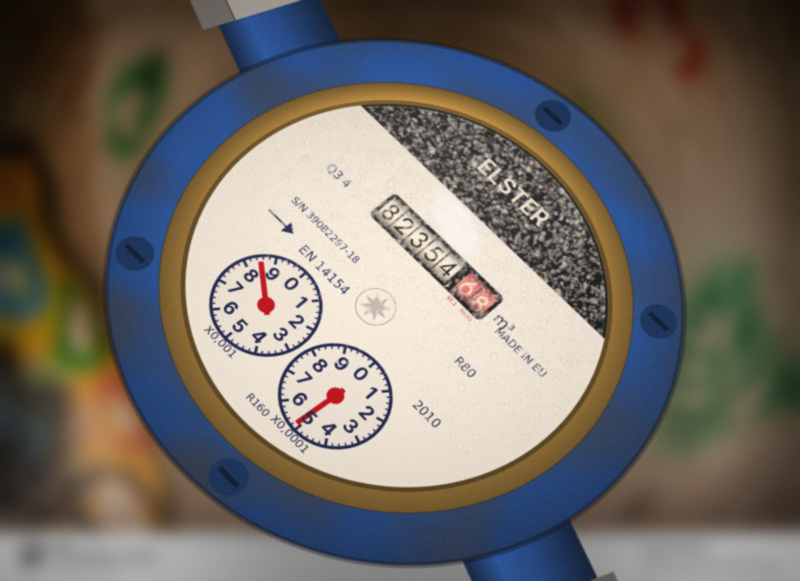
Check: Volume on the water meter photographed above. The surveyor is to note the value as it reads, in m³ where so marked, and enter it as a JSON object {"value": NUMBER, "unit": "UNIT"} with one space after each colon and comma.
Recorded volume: {"value": 82354.6785, "unit": "m³"}
